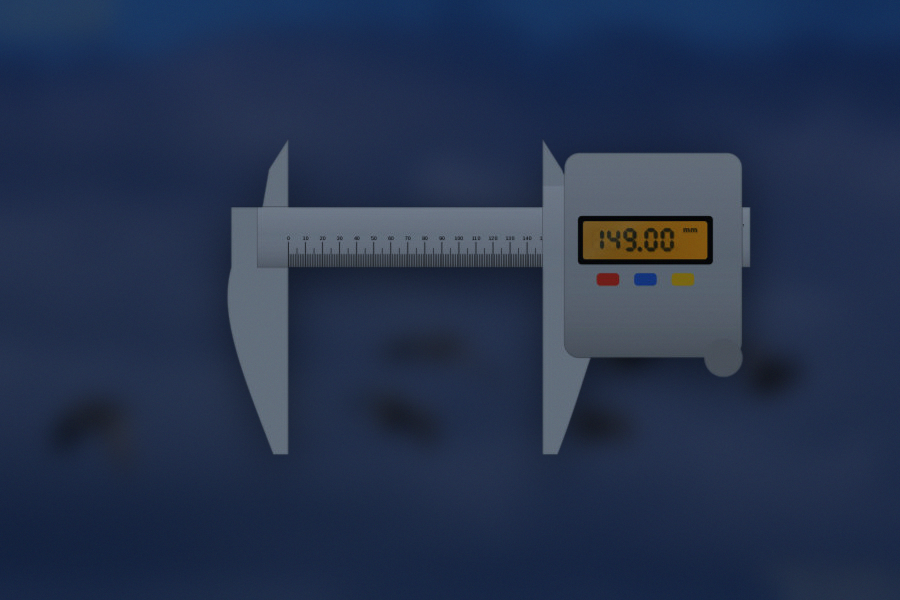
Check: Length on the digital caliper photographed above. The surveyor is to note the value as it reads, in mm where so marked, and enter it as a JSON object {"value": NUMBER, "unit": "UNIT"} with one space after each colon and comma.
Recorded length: {"value": 149.00, "unit": "mm"}
